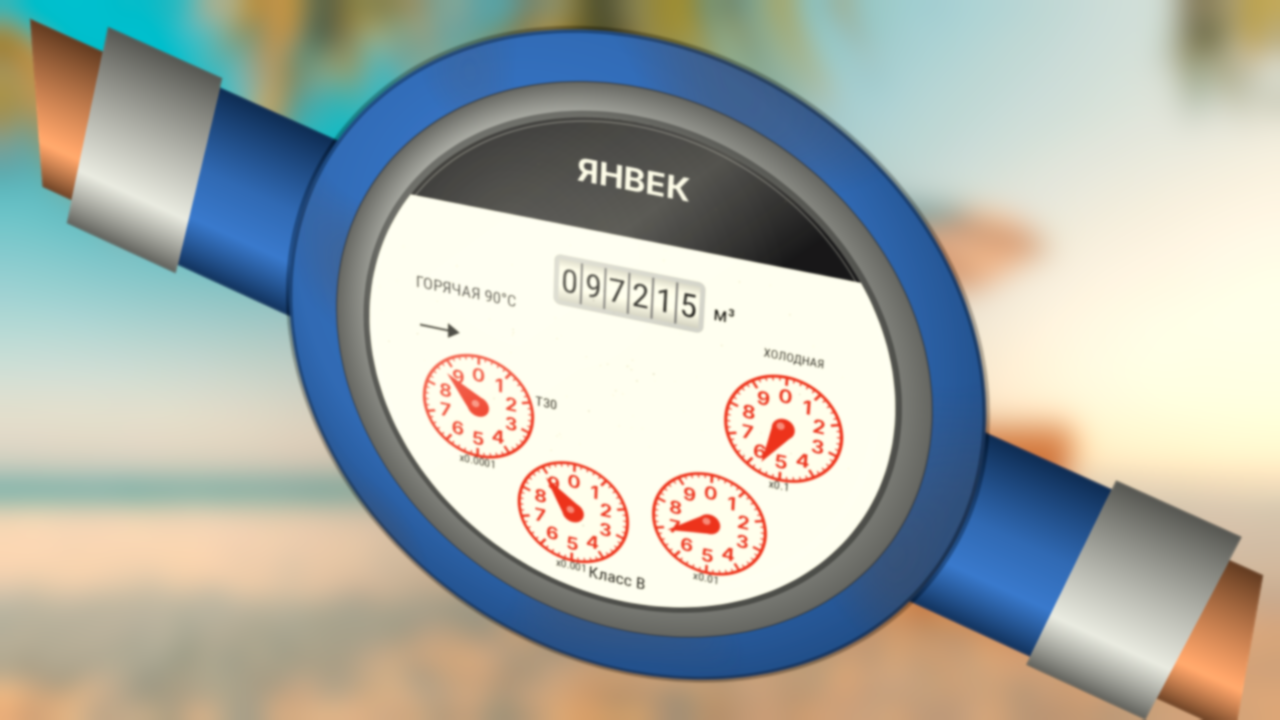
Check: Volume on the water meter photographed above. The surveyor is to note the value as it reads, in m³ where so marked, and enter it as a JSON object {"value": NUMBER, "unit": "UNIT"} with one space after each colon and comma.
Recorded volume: {"value": 97215.5688, "unit": "m³"}
